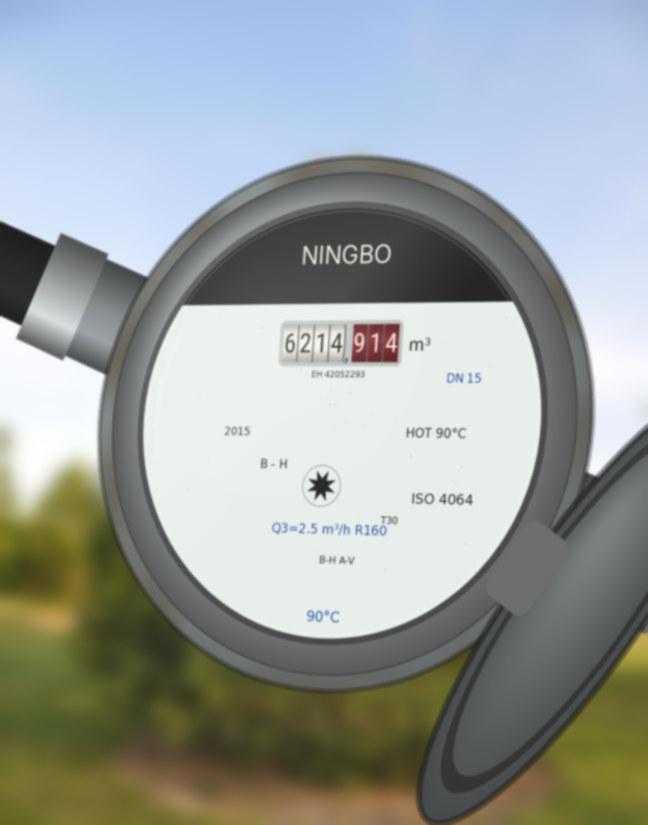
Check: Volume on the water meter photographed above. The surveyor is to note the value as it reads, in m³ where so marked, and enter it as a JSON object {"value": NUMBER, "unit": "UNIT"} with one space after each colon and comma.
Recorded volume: {"value": 6214.914, "unit": "m³"}
